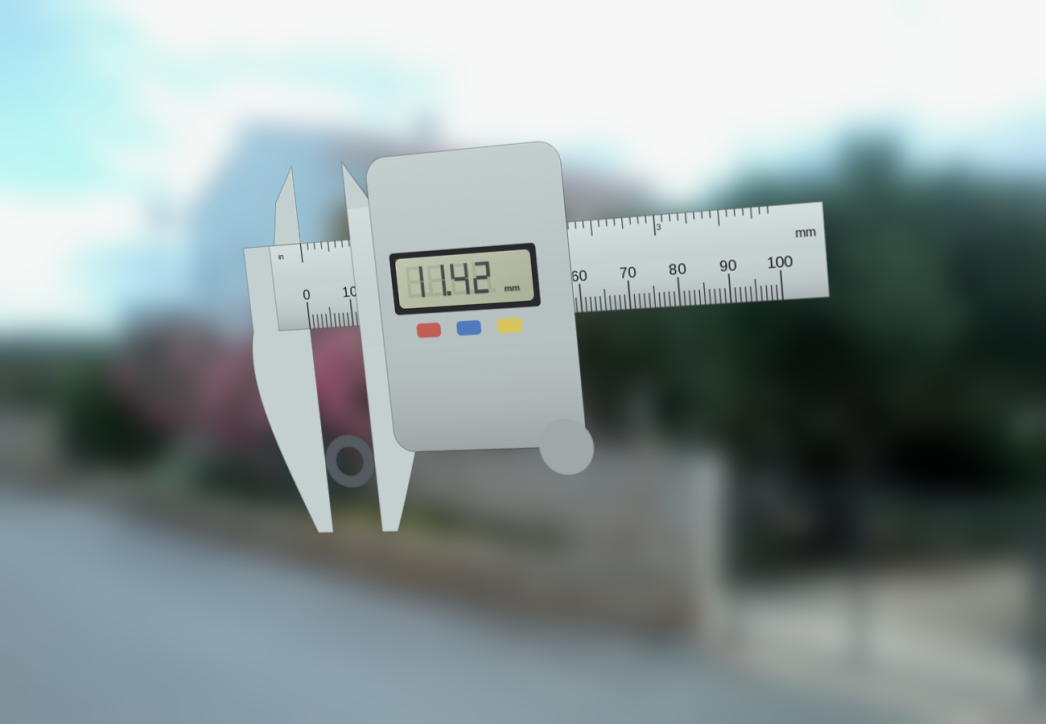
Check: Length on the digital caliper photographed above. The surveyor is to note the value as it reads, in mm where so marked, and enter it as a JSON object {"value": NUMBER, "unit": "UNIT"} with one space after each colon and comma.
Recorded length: {"value": 11.42, "unit": "mm"}
